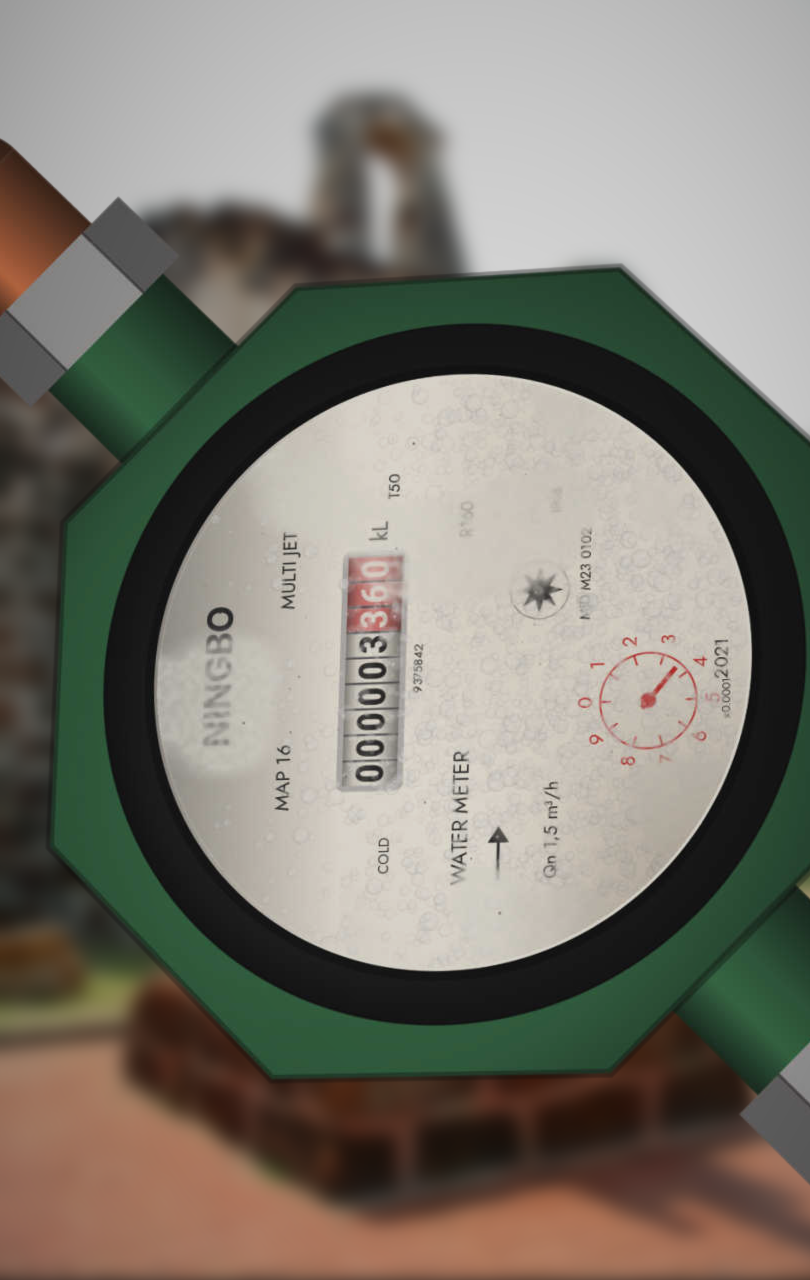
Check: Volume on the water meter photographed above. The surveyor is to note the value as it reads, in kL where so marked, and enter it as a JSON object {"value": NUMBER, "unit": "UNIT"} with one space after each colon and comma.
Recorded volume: {"value": 3.3603, "unit": "kL"}
